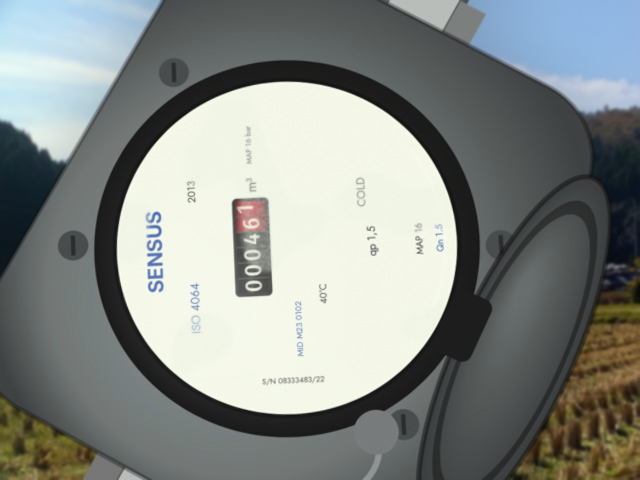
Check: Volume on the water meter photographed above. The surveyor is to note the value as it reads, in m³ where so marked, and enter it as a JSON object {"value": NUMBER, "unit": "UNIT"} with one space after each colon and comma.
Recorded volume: {"value": 4.61, "unit": "m³"}
